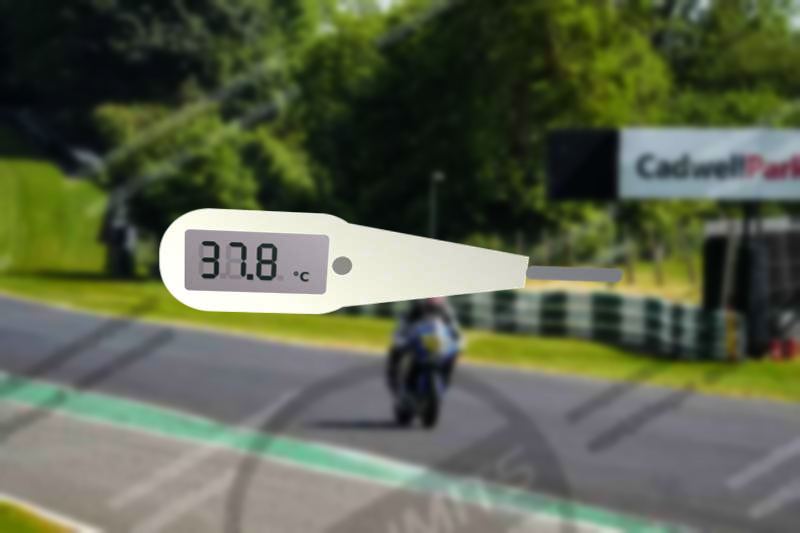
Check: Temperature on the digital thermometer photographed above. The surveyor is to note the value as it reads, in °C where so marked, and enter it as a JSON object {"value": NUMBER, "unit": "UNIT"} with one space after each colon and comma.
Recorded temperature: {"value": 37.8, "unit": "°C"}
